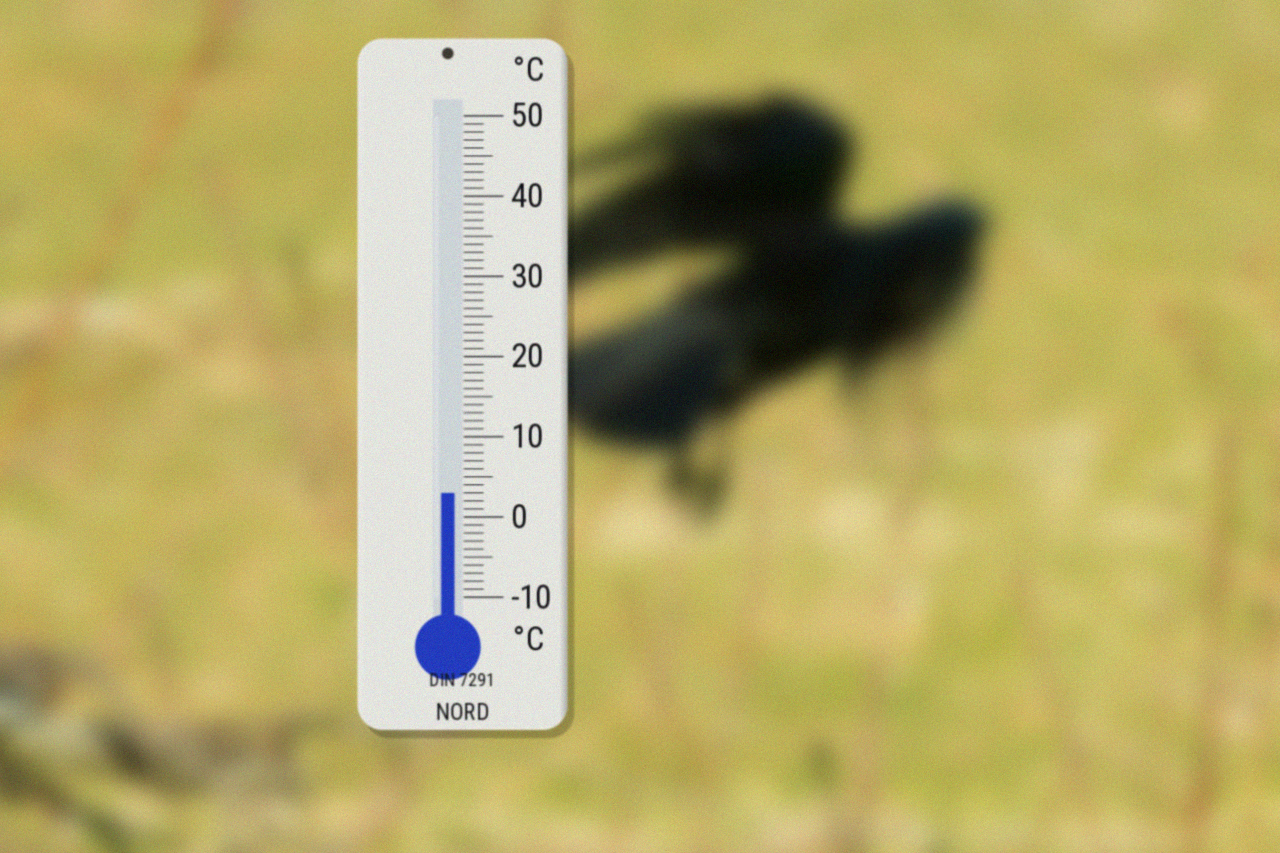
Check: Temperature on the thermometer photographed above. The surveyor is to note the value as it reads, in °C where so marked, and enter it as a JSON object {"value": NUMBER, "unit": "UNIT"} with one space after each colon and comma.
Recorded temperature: {"value": 3, "unit": "°C"}
